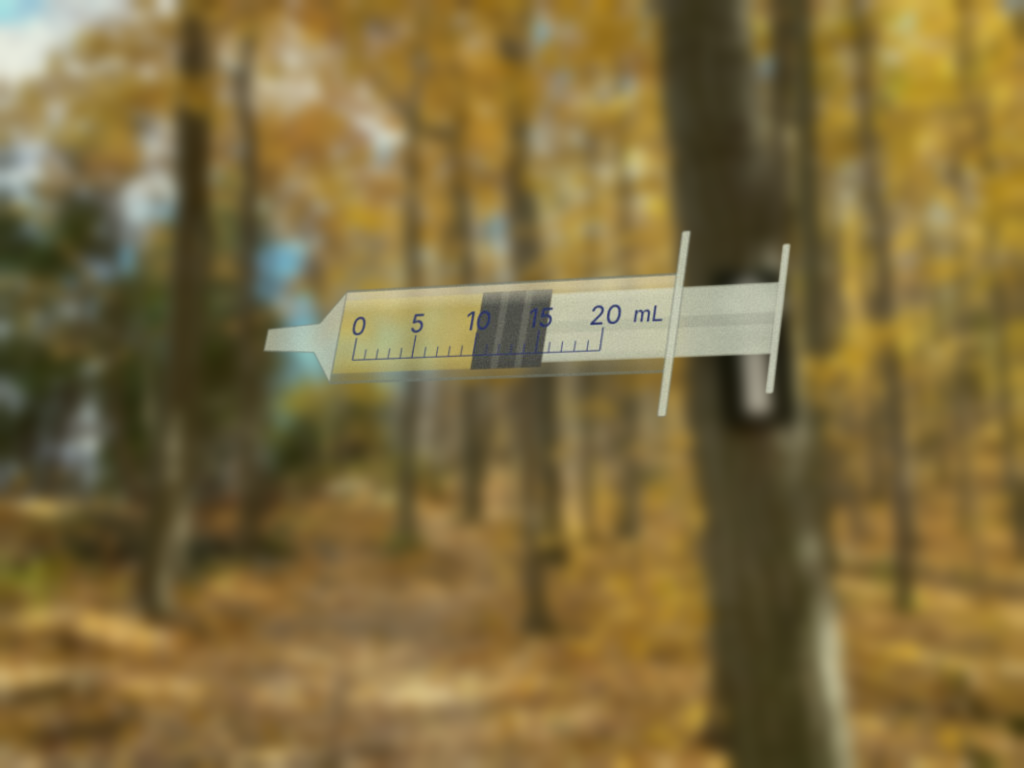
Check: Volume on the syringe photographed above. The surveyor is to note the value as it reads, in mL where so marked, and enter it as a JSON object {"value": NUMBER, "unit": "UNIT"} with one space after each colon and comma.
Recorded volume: {"value": 10, "unit": "mL"}
